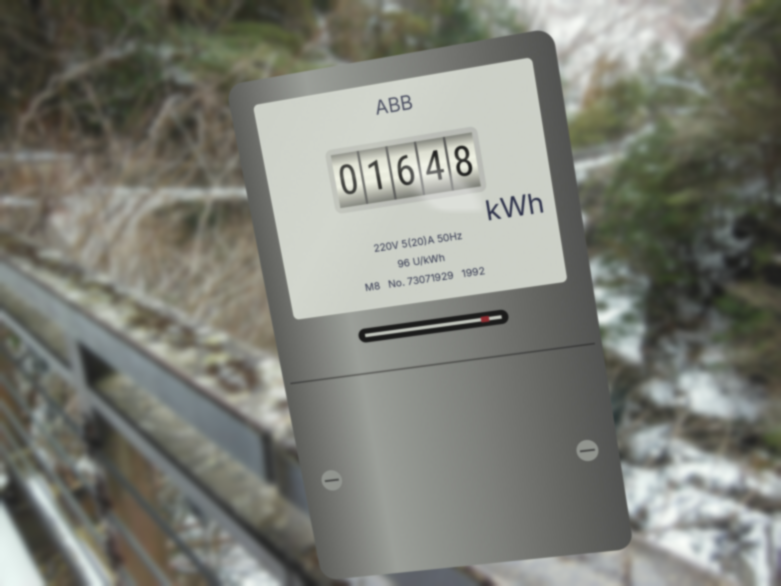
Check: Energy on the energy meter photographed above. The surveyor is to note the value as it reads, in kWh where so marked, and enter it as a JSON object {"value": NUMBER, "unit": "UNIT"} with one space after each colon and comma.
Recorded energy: {"value": 1648, "unit": "kWh"}
